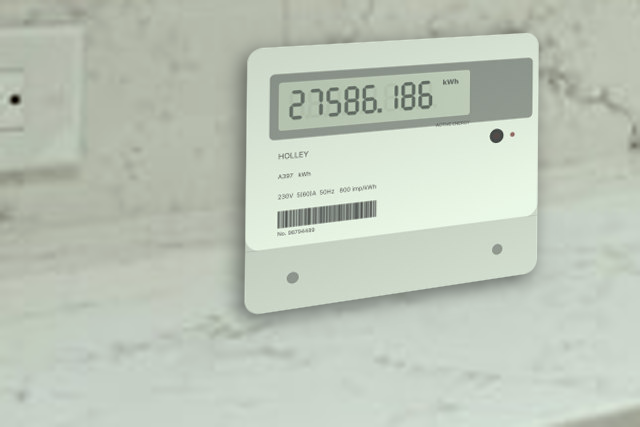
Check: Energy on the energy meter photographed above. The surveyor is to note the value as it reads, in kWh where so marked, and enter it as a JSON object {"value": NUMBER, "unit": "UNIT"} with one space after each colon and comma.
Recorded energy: {"value": 27586.186, "unit": "kWh"}
